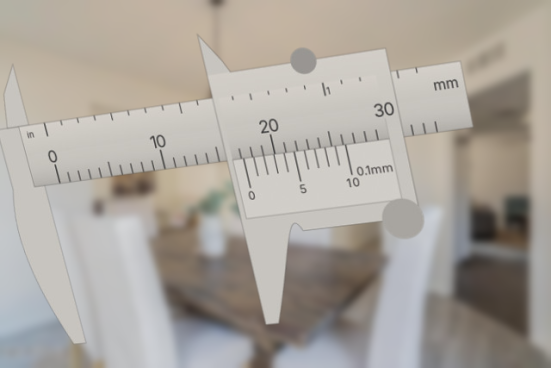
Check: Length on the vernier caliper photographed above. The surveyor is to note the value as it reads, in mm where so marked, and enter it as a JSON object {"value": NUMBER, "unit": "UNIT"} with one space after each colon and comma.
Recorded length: {"value": 17.2, "unit": "mm"}
